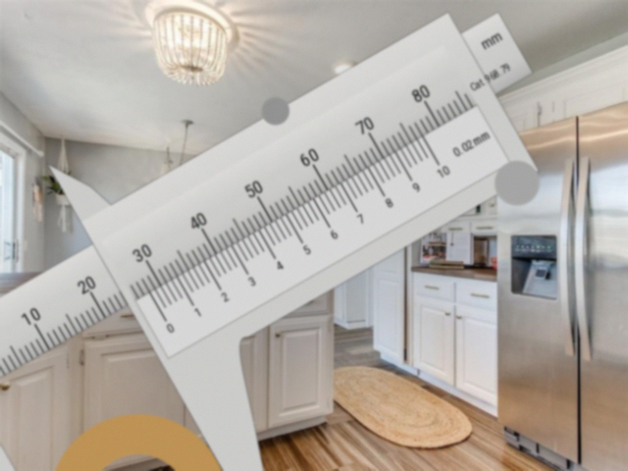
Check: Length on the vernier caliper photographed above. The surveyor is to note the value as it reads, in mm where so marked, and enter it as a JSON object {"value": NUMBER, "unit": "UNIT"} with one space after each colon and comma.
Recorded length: {"value": 28.0, "unit": "mm"}
